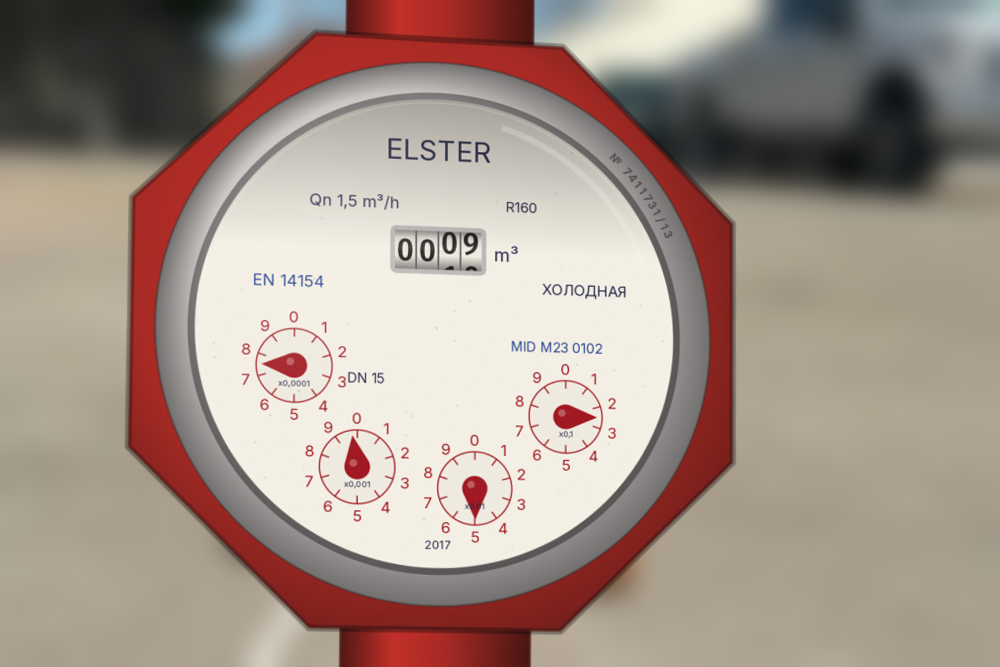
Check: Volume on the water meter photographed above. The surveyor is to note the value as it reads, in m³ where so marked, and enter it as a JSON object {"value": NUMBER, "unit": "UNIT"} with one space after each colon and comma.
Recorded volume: {"value": 9.2497, "unit": "m³"}
